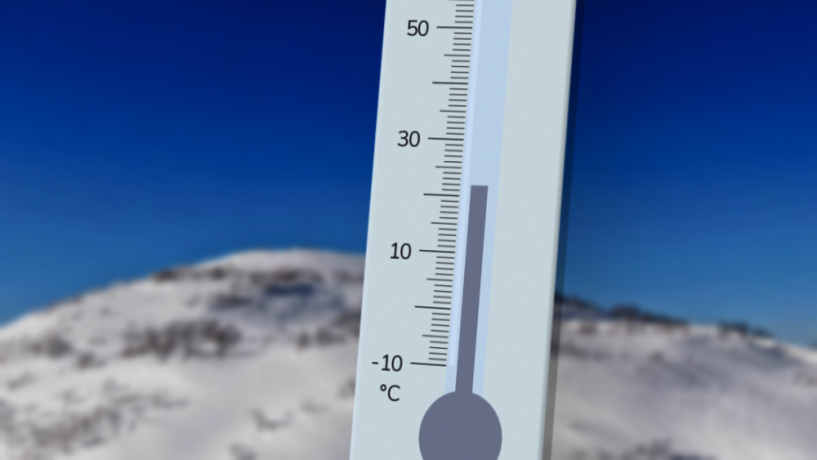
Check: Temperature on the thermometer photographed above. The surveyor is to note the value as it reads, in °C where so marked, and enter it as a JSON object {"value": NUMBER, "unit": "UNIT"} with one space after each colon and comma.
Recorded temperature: {"value": 22, "unit": "°C"}
